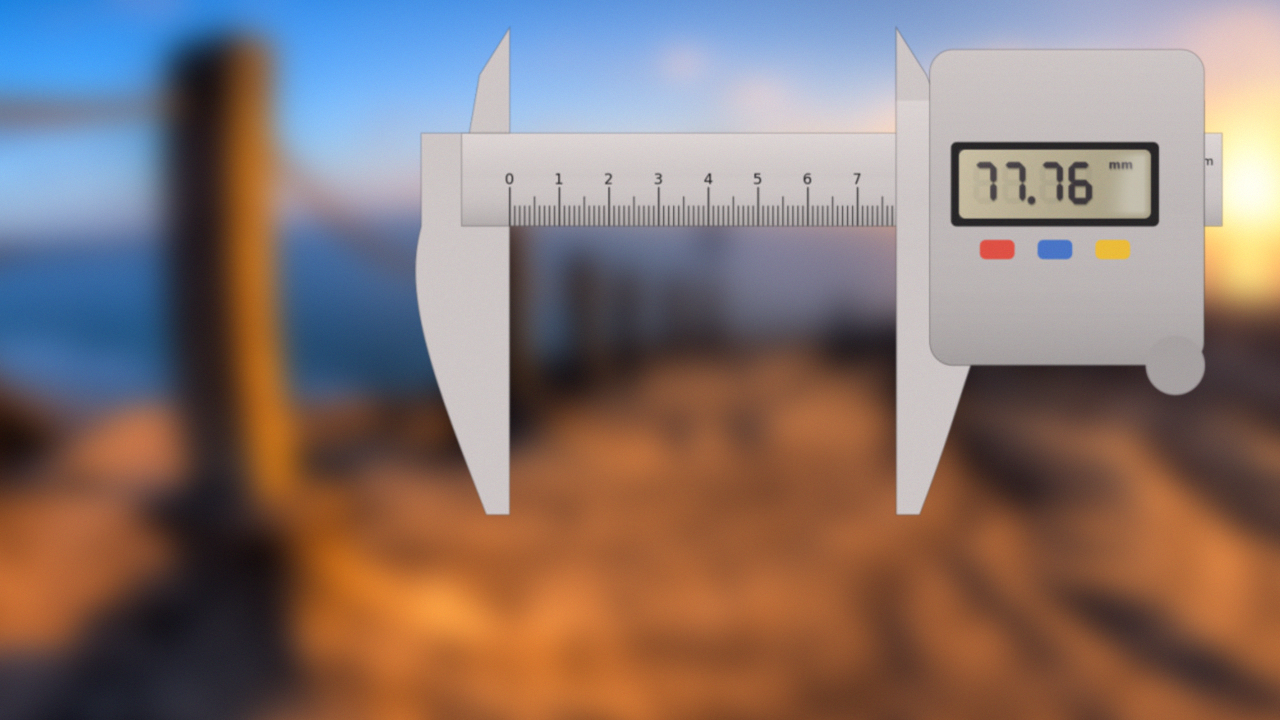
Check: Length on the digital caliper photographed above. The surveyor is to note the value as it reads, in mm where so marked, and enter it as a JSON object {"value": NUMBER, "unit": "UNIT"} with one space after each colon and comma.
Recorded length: {"value": 77.76, "unit": "mm"}
